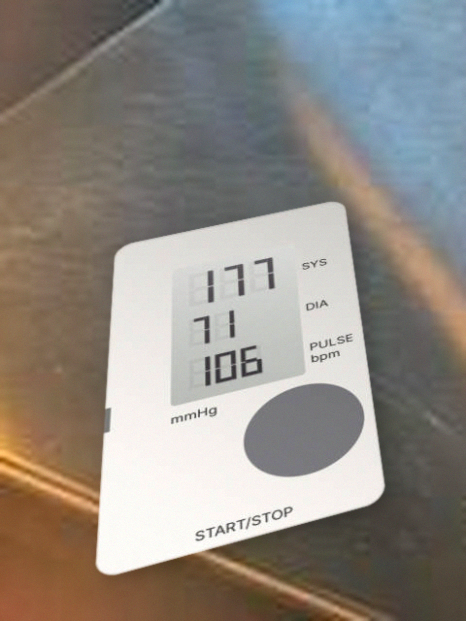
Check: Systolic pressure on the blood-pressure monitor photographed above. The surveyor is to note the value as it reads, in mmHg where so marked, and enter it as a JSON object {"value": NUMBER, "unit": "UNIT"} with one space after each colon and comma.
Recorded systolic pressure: {"value": 177, "unit": "mmHg"}
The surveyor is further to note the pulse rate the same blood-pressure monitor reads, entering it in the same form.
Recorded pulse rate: {"value": 106, "unit": "bpm"}
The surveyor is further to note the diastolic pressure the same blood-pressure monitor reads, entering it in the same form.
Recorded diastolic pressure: {"value": 71, "unit": "mmHg"}
